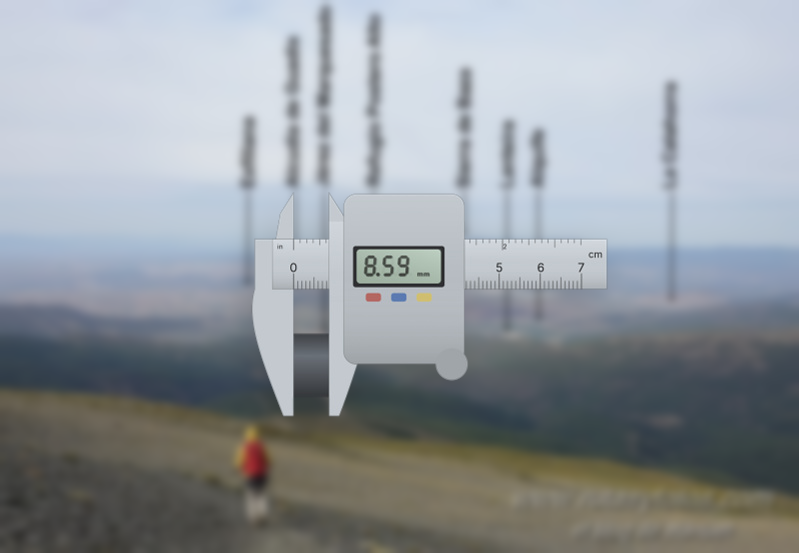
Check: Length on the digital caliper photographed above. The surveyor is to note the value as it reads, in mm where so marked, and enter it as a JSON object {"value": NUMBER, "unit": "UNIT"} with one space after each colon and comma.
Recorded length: {"value": 8.59, "unit": "mm"}
